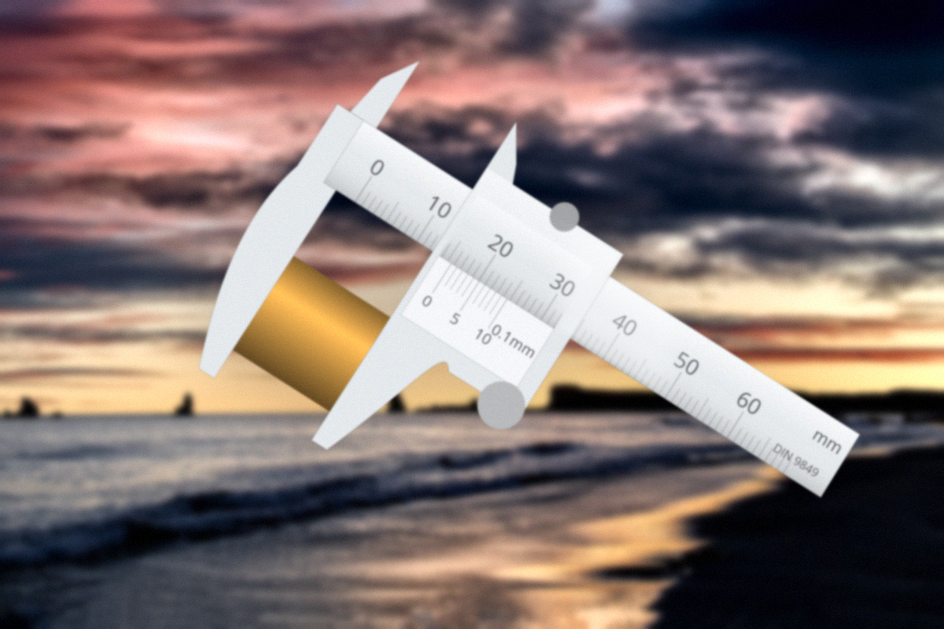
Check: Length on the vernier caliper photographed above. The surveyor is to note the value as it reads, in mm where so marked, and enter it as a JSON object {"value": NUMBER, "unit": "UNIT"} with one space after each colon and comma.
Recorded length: {"value": 15.6, "unit": "mm"}
